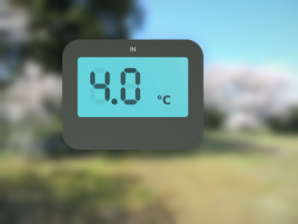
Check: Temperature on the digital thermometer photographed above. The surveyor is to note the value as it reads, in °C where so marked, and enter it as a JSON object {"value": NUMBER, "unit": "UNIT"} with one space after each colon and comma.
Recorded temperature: {"value": 4.0, "unit": "°C"}
